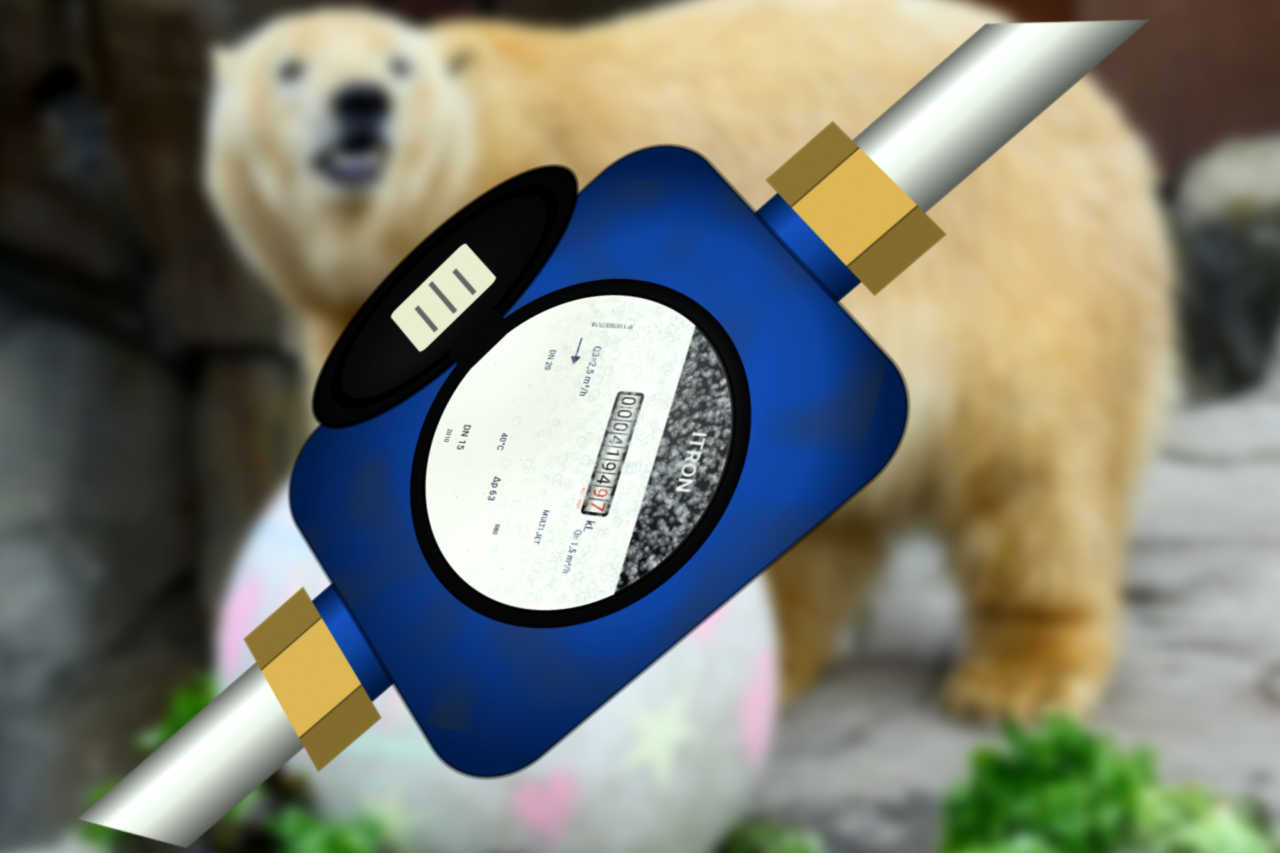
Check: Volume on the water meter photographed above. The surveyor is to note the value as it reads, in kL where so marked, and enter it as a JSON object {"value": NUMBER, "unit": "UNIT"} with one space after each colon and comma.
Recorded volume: {"value": 4194.97, "unit": "kL"}
